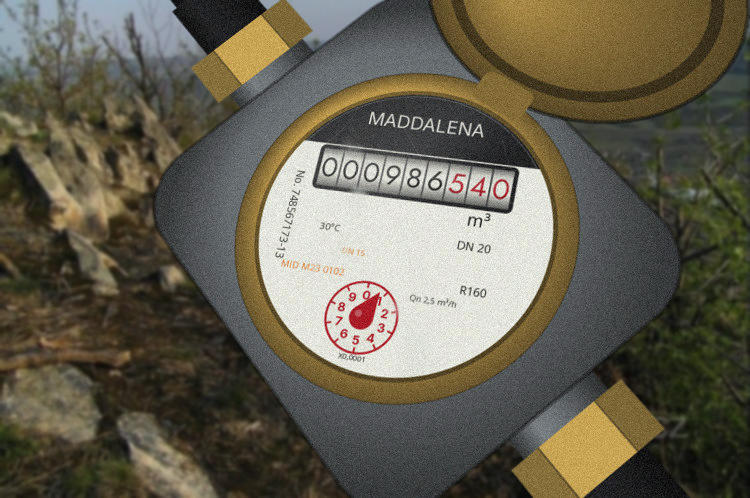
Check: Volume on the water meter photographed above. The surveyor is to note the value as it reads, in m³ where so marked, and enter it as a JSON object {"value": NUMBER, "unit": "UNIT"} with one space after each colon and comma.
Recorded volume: {"value": 986.5400, "unit": "m³"}
